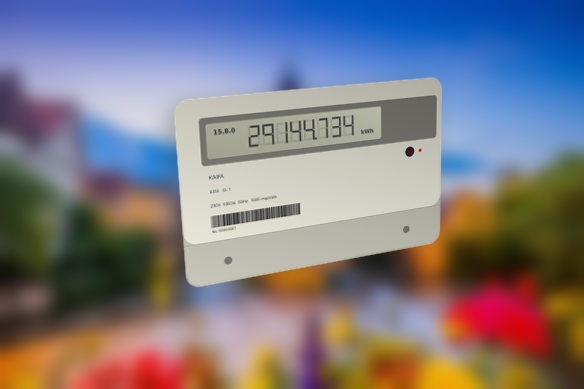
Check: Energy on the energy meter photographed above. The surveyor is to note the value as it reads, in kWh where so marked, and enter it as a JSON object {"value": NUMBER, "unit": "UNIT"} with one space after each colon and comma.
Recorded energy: {"value": 29144.734, "unit": "kWh"}
